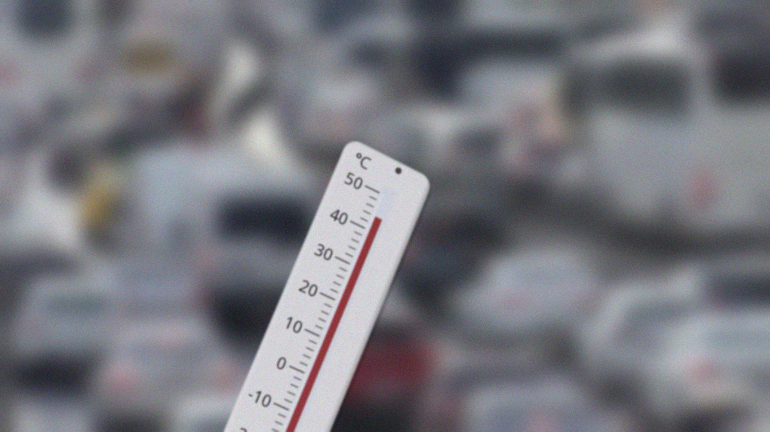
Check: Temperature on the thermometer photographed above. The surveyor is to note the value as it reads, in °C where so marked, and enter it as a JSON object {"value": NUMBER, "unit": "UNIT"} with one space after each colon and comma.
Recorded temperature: {"value": 44, "unit": "°C"}
